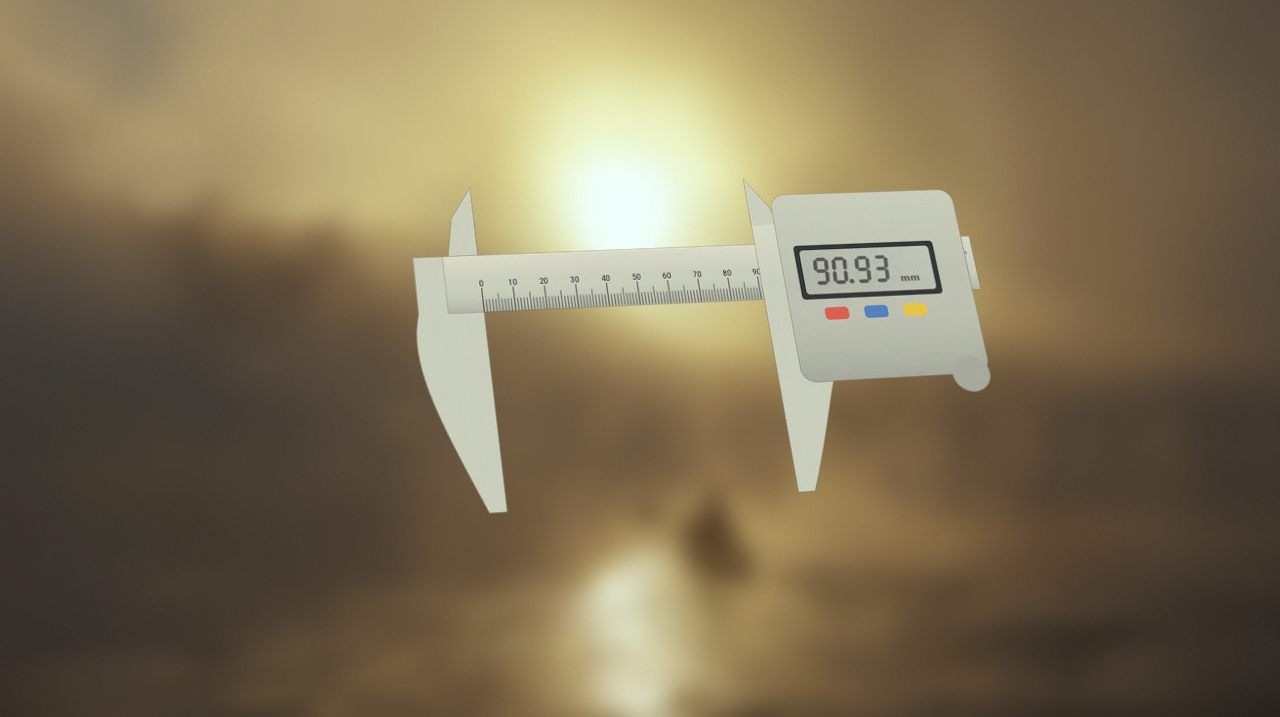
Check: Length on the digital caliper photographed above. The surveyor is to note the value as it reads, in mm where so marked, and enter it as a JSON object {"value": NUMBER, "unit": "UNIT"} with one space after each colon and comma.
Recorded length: {"value": 90.93, "unit": "mm"}
